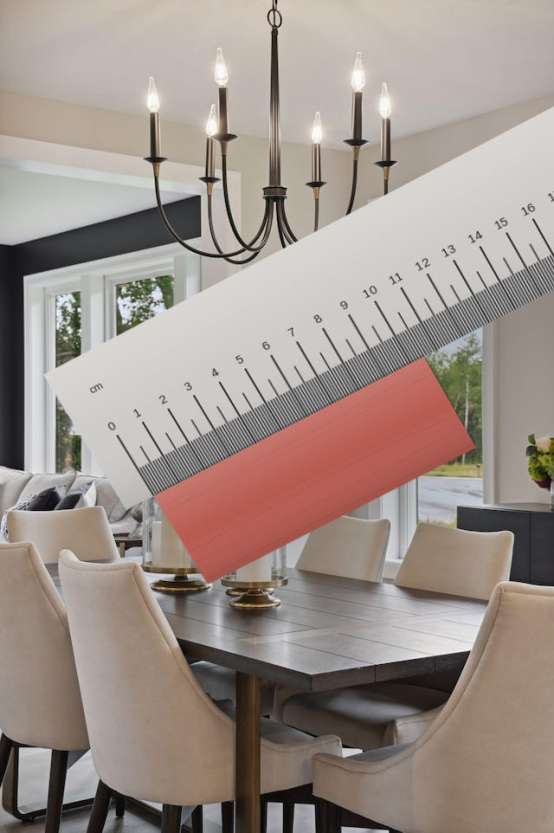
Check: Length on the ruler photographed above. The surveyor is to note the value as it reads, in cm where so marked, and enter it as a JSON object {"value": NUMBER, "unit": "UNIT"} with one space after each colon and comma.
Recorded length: {"value": 10.5, "unit": "cm"}
